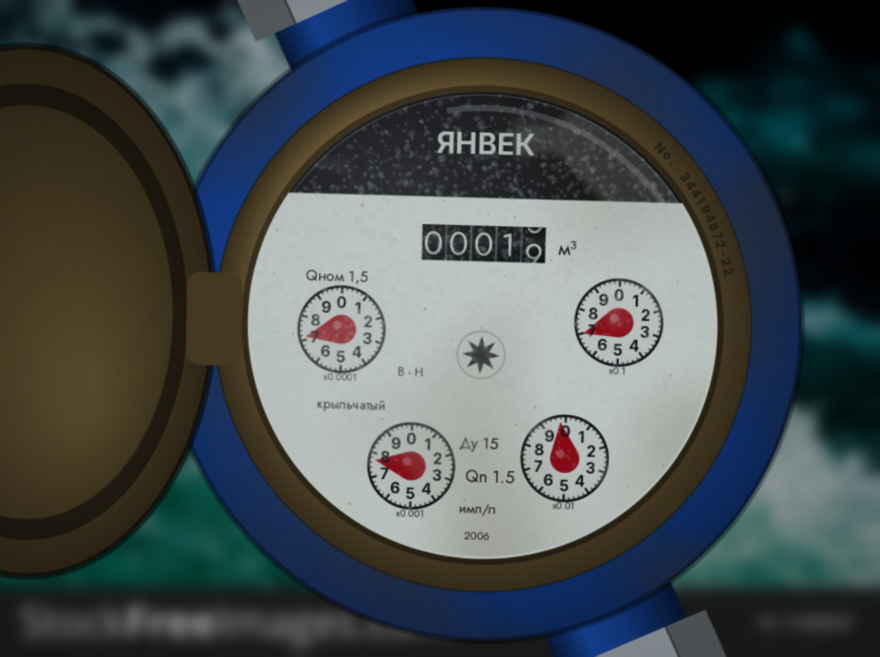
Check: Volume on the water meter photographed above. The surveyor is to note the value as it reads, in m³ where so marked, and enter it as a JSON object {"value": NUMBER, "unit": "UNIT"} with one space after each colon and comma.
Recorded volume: {"value": 18.6977, "unit": "m³"}
